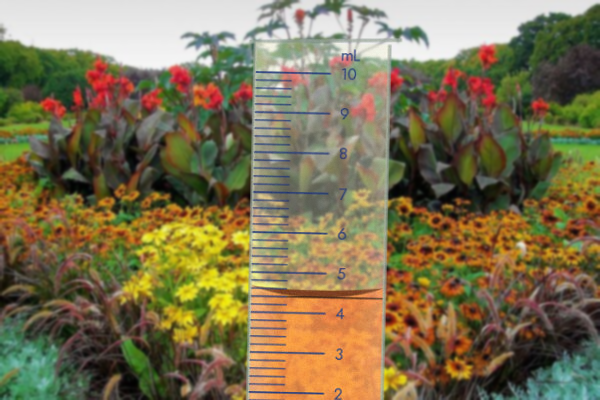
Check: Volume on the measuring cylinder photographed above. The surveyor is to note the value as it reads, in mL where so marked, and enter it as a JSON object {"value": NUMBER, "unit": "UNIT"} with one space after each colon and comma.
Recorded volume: {"value": 4.4, "unit": "mL"}
